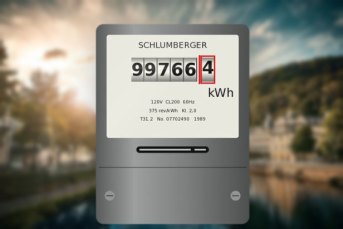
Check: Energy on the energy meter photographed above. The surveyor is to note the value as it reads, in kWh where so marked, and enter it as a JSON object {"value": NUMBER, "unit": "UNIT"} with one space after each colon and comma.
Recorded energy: {"value": 99766.4, "unit": "kWh"}
